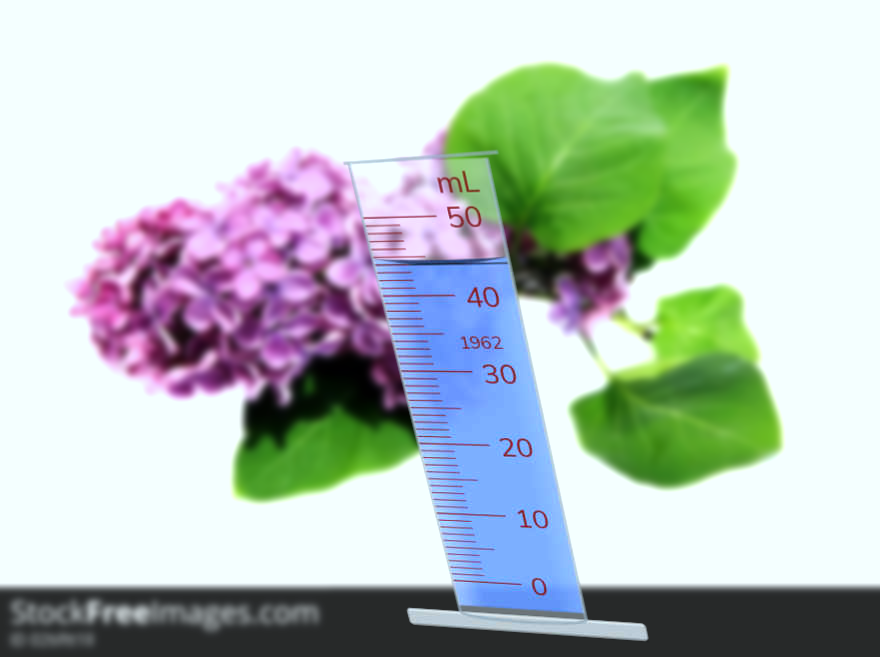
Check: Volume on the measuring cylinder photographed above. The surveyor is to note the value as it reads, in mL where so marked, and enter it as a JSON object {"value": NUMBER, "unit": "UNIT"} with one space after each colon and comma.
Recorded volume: {"value": 44, "unit": "mL"}
